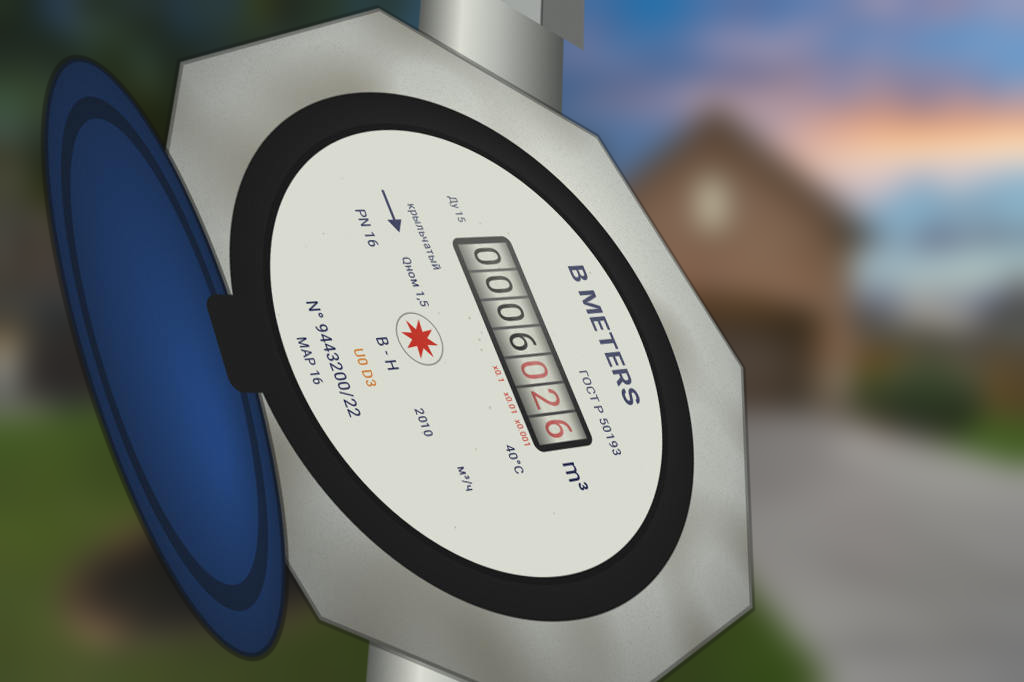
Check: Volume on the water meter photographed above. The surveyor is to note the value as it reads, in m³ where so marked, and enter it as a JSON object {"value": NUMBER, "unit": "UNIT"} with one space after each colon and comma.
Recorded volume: {"value": 6.026, "unit": "m³"}
